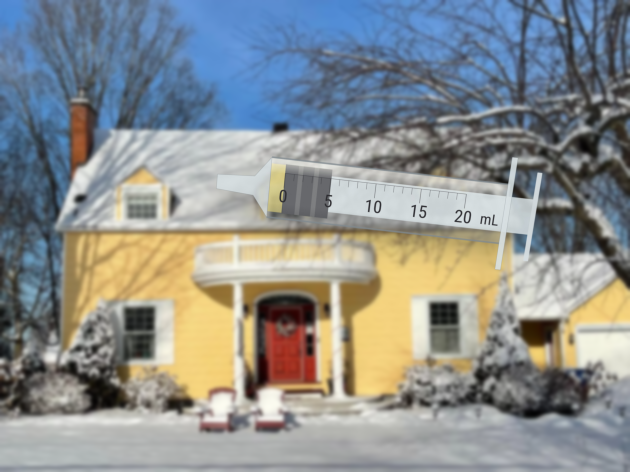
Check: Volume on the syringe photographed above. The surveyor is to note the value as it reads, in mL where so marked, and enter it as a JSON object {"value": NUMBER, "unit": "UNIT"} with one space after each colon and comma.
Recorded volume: {"value": 0, "unit": "mL"}
